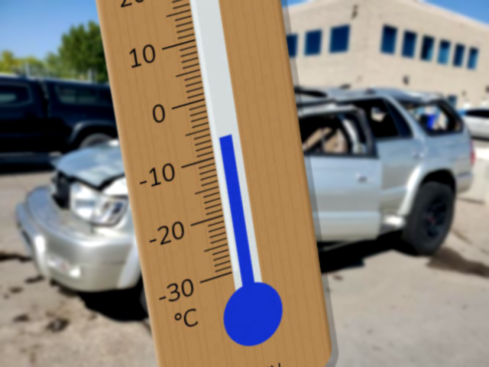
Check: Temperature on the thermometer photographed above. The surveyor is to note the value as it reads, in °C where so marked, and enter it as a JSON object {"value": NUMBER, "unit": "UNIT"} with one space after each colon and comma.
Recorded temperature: {"value": -7, "unit": "°C"}
